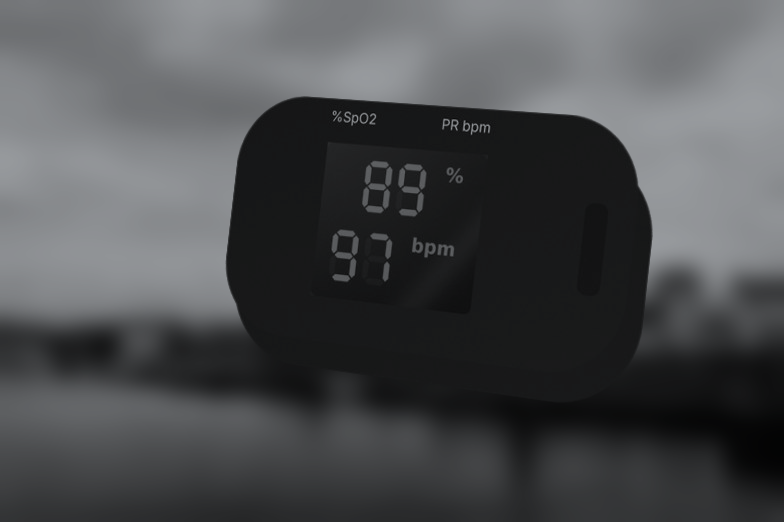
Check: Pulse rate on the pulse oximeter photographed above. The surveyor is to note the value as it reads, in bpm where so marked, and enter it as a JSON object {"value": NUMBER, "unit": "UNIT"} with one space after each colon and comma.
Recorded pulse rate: {"value": 97, "unit": "bpm"}
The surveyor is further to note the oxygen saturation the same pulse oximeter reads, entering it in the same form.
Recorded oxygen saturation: {"value": 89, "unit": "%"}
